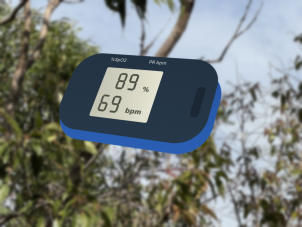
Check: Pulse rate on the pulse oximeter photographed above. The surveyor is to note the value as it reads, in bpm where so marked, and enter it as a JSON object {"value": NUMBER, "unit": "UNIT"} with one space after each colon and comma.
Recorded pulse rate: {"value": 69, "unit": "bpm"}
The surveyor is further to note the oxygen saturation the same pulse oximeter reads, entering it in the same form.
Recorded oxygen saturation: {"value": 89, "unit": "%"}
